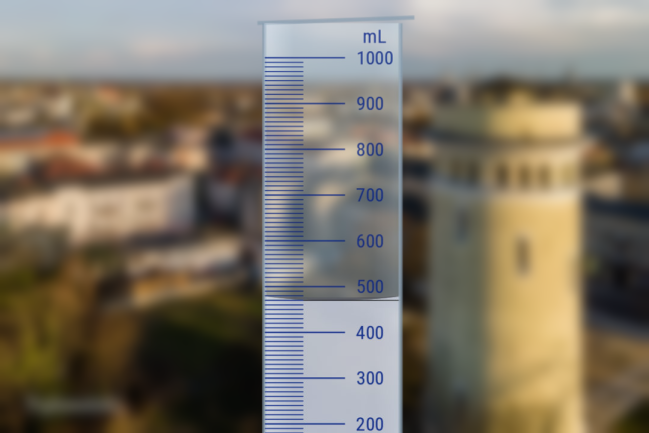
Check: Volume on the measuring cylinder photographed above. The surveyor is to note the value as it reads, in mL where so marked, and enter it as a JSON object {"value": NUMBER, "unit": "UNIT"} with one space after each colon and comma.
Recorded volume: {"value": 470, "unit": "mL"}
